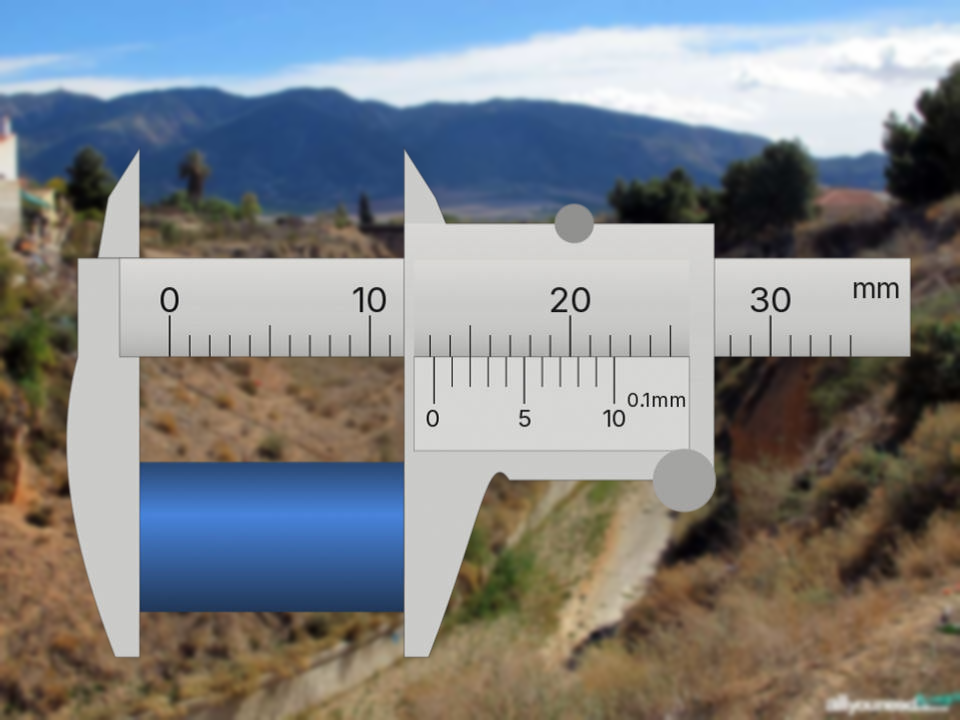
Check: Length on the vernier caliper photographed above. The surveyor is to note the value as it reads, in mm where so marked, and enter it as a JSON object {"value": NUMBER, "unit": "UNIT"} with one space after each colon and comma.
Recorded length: {"value": 13.2, "unit": "mm"}
